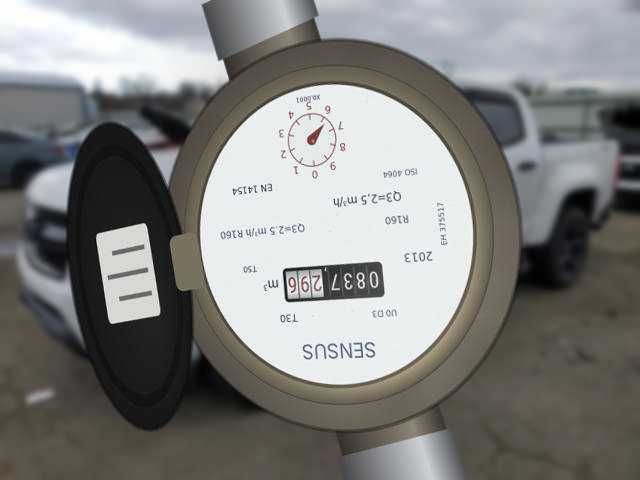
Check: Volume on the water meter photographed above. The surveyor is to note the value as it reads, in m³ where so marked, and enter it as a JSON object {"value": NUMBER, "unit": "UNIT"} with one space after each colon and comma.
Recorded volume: {"value": 837.2966, "unit": "m³"}
